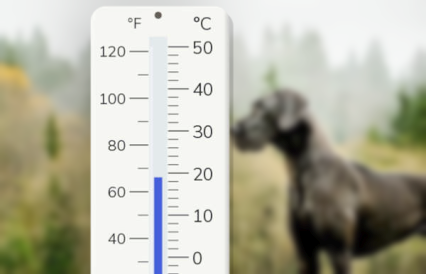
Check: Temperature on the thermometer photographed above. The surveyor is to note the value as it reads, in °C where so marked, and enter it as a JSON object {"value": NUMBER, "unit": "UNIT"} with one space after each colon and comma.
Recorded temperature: {"value": 19, "unit": "°C"}
